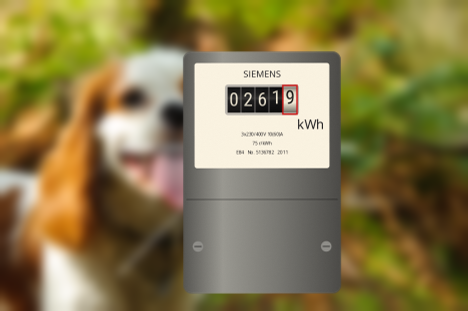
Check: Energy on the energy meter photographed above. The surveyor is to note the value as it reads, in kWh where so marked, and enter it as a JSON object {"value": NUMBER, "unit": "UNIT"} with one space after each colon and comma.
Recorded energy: {"value": 261.9, "unit": "kWh"}
